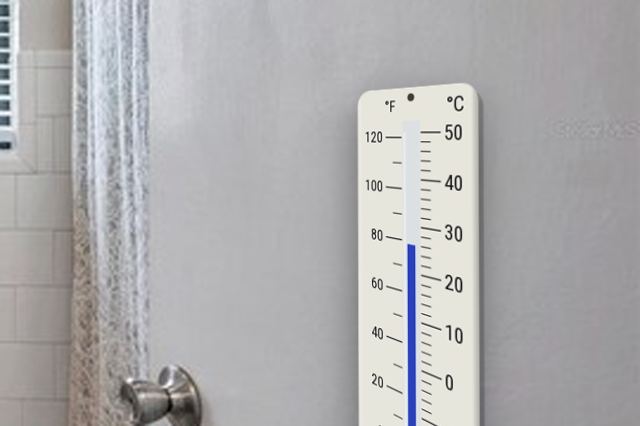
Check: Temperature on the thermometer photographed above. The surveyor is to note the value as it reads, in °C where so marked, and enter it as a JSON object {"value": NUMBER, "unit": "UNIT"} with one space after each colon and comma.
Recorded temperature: {"value": 26, "unit": "°C"}
